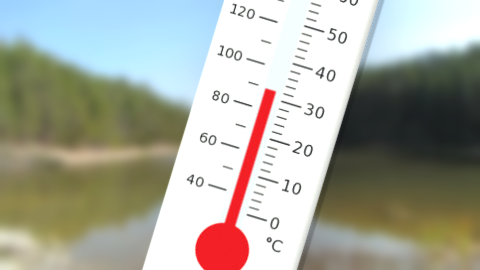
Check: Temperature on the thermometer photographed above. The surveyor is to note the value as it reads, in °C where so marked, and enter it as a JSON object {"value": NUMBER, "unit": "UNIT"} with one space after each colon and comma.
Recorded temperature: {"value": 32, "unit": "°C"}
